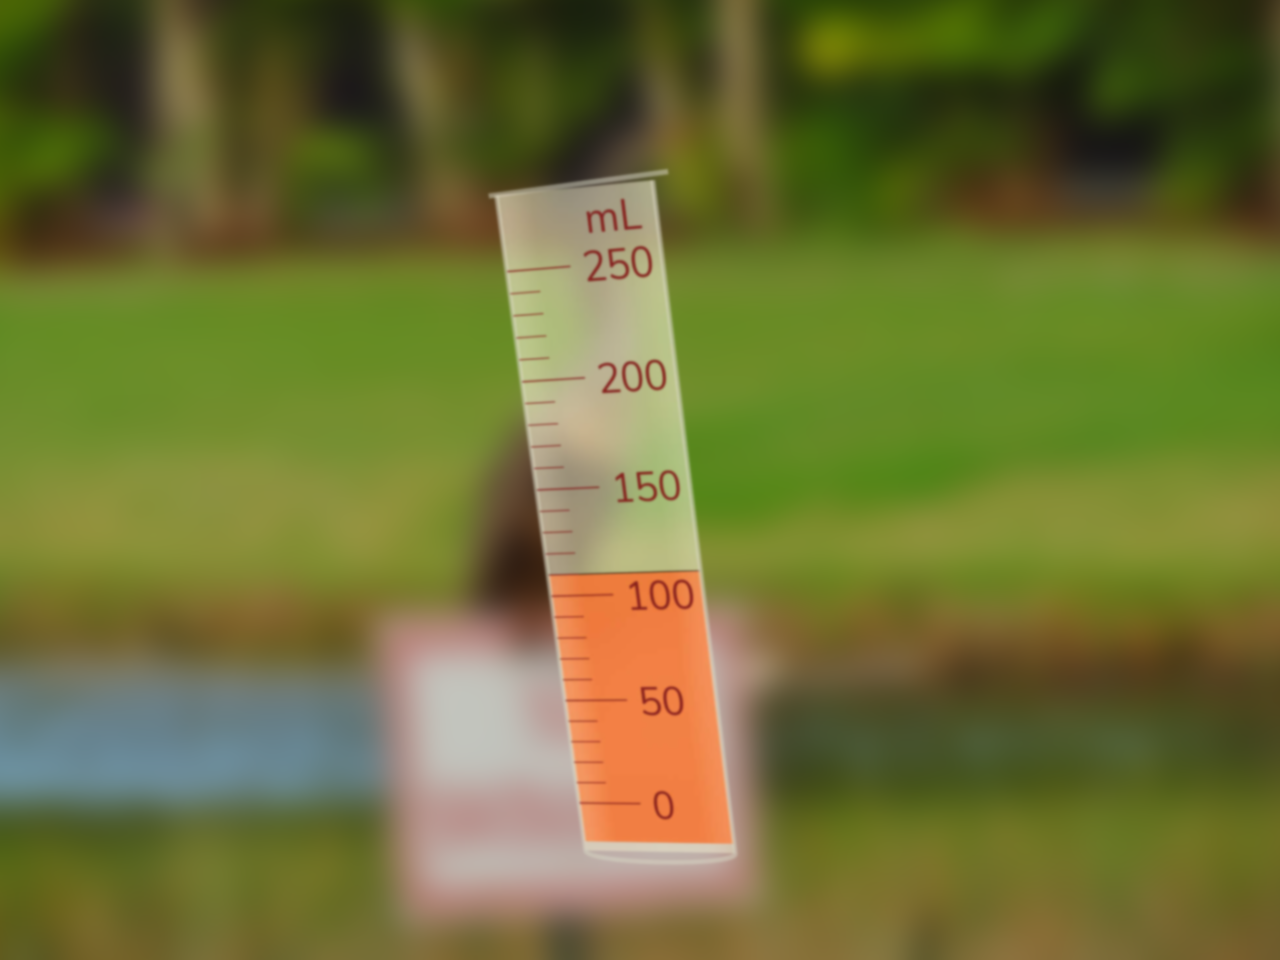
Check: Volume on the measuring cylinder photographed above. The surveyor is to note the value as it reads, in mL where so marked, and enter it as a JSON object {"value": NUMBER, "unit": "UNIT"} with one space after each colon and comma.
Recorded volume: {"value": 110, "unit": "mL"}
